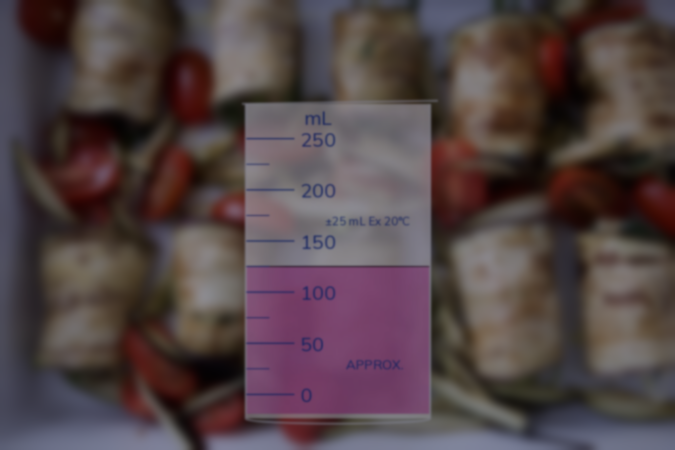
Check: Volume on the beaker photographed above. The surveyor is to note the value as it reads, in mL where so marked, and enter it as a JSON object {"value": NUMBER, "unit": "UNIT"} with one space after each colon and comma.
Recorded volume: {"value": 125, "unit": "mL"}
